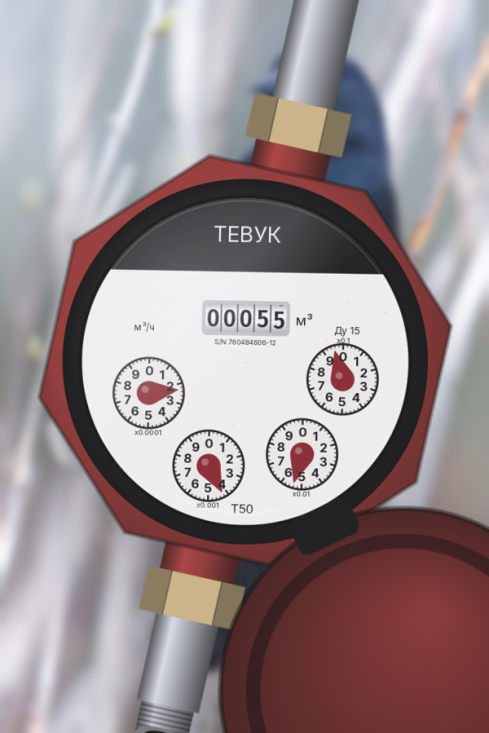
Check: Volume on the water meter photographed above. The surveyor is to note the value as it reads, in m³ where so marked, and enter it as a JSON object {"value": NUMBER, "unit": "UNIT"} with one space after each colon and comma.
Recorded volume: {"value": 54.9542, "unit": "m³"}
